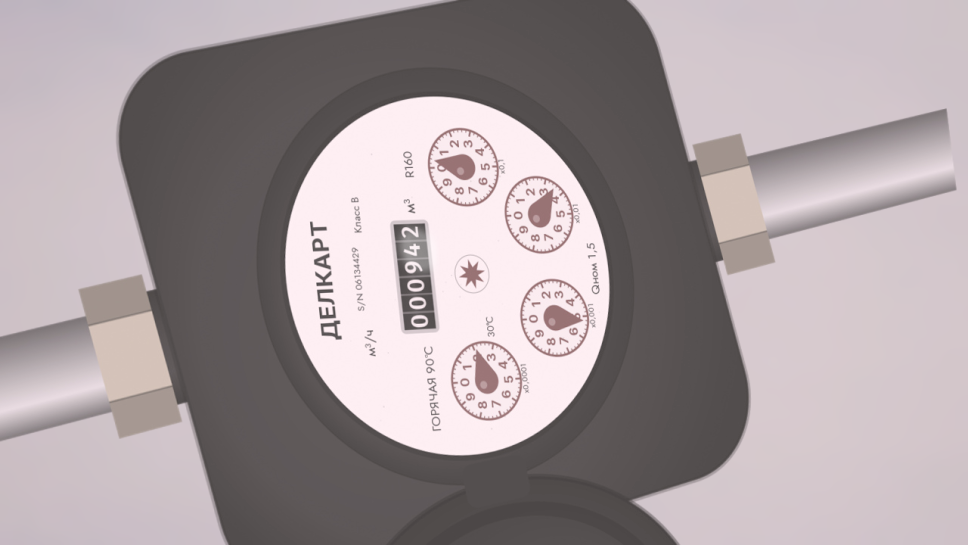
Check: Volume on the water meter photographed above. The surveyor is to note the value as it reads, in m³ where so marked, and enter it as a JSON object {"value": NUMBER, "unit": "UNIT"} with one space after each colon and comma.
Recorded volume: {"value": 942.0352, "unit": "m³"}
